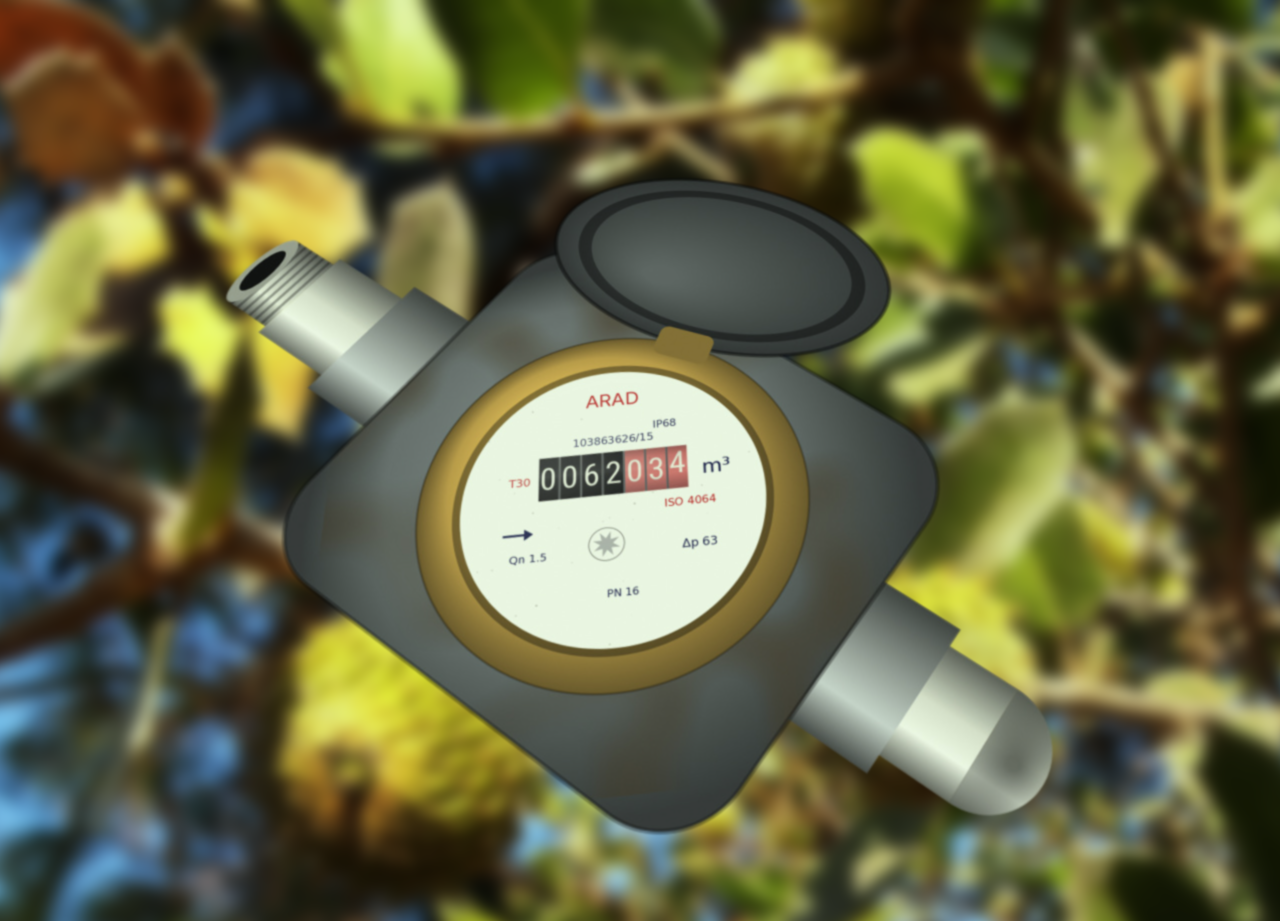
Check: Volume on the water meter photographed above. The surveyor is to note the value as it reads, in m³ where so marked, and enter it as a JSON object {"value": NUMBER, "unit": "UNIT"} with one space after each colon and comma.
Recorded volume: {"value": 62.034, "unit": "m³"}
